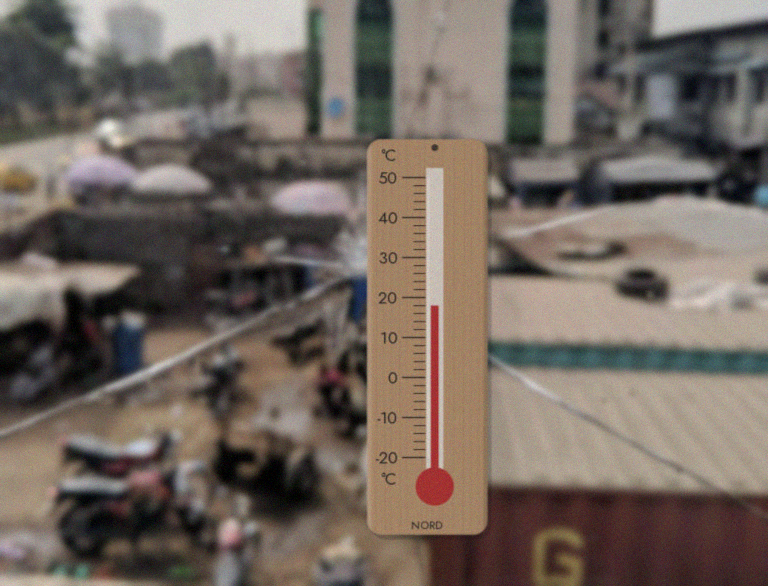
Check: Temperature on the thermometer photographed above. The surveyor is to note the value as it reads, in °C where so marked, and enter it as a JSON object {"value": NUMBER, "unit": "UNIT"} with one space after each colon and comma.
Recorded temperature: {"value": 18, "unit": "°C"}
